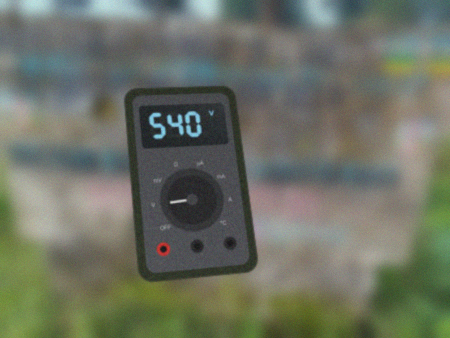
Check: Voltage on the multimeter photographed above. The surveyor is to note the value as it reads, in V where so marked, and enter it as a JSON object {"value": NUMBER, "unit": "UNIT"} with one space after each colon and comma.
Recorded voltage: {"value": 540, "unit": "V"}
